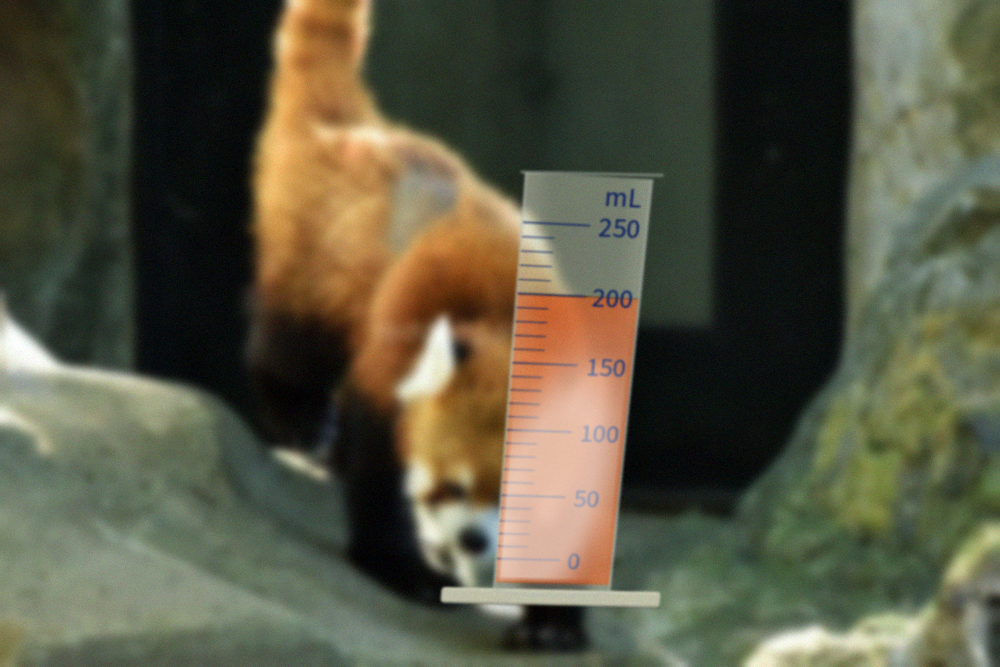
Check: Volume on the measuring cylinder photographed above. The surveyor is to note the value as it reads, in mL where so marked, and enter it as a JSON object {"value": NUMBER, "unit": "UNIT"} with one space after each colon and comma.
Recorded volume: {"value": 200, "unit": "mL"}
